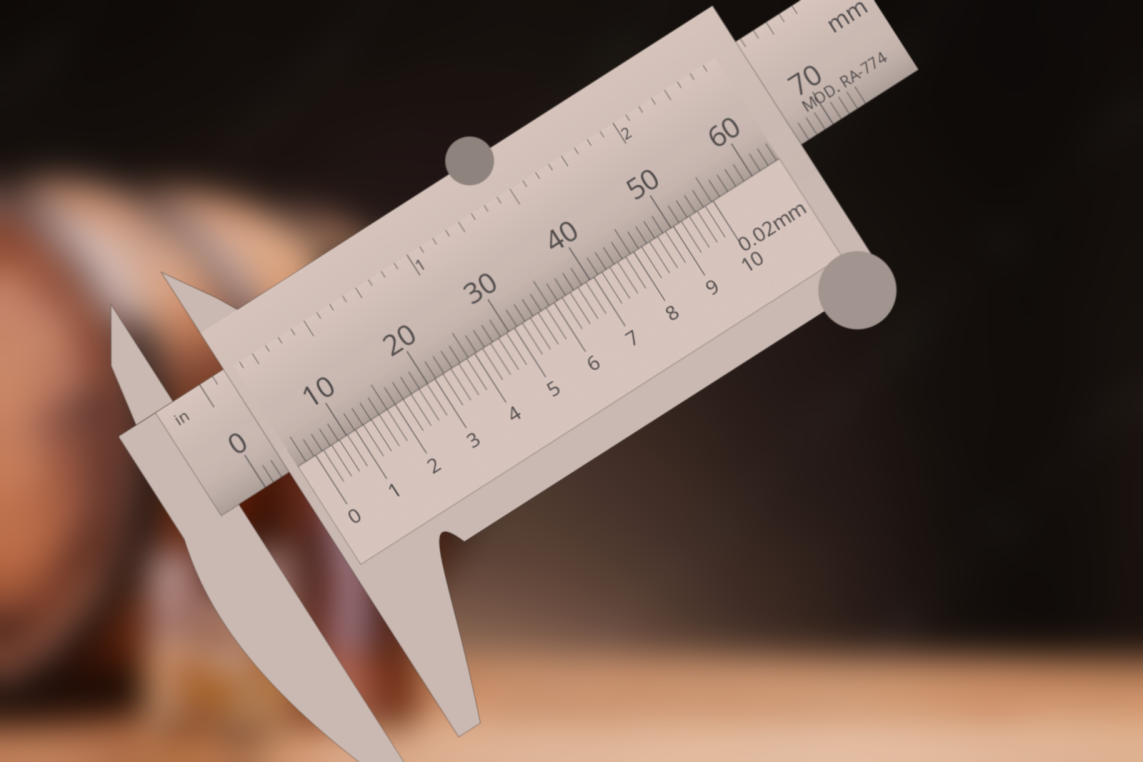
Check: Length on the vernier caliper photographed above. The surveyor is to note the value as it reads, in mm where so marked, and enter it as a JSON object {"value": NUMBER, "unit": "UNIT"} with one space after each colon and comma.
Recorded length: {"value": 6.2, "unit": "mm"}
